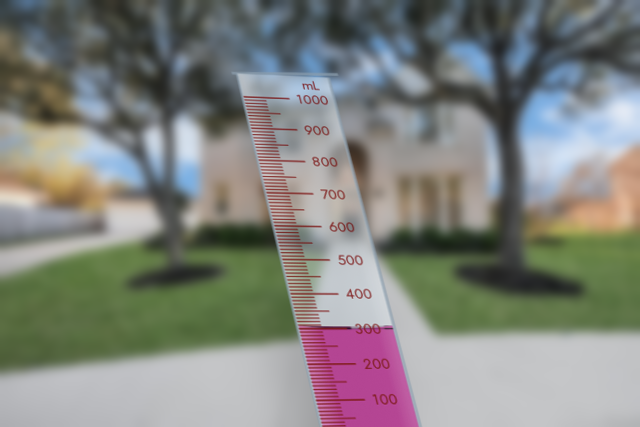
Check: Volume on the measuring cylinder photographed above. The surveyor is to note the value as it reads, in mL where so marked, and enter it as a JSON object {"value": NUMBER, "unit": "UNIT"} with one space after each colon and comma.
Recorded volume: {"value": 300, "unit": "mL"}
